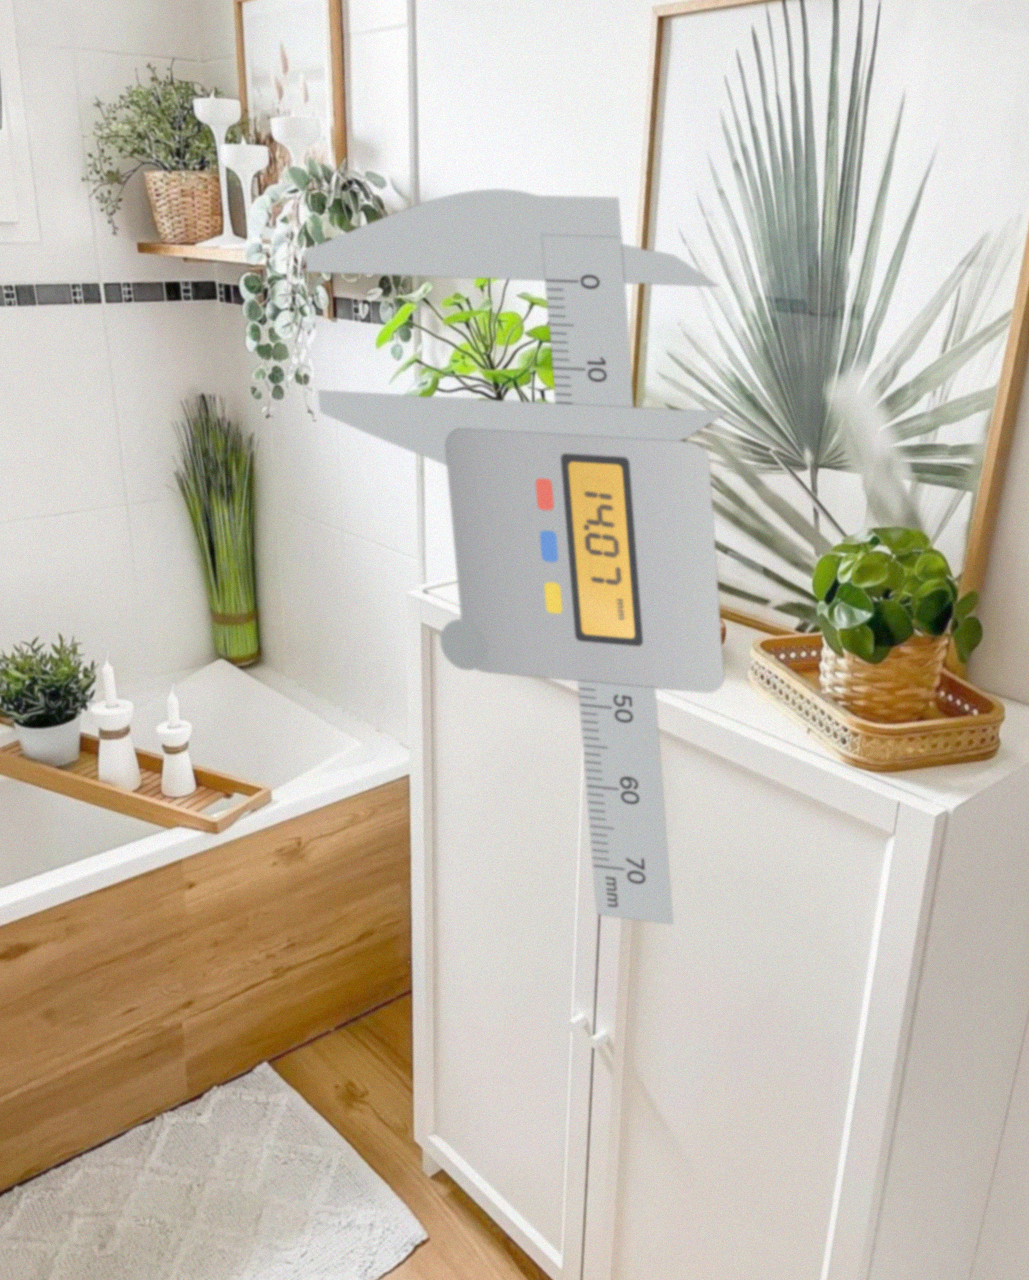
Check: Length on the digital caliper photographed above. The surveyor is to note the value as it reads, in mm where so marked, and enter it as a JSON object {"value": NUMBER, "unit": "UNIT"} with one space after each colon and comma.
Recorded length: {"value": 14.07, "unit": "mm"}
